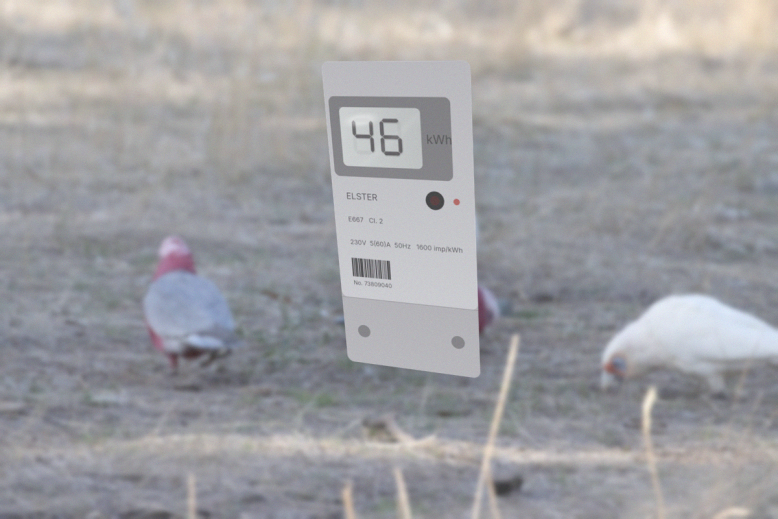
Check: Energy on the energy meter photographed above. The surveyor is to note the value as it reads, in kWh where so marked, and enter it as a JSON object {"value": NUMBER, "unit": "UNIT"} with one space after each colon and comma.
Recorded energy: {"value": 46, "unit": "kWh"}
